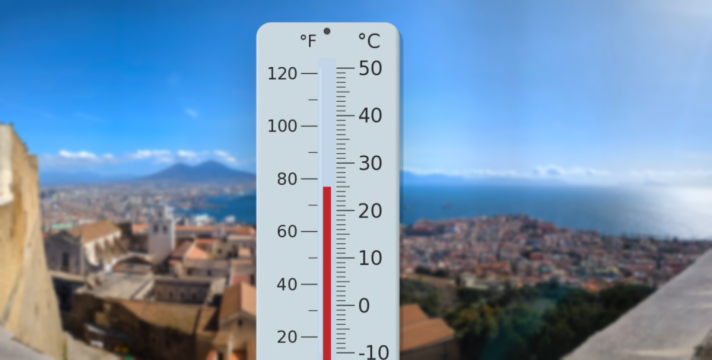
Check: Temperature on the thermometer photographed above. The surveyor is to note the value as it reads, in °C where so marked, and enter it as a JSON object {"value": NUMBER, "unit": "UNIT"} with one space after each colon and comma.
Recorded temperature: {"value": 25, "unit": "°C"}
